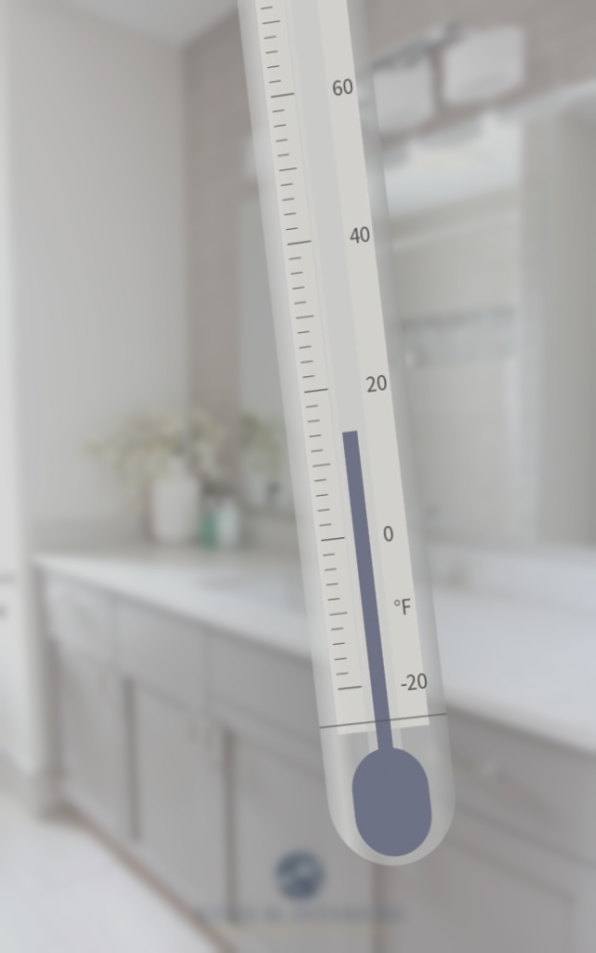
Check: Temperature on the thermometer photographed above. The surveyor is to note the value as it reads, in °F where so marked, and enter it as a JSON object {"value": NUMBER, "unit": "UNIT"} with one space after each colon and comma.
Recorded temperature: {"value": 14, "unit": "°F"}
